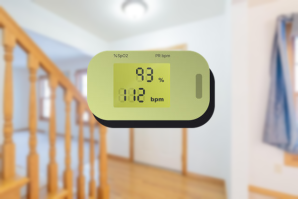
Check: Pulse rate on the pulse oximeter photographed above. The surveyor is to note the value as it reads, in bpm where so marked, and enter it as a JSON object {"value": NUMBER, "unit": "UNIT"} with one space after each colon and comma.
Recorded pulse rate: {"value": 112, "unit": "bpm"}
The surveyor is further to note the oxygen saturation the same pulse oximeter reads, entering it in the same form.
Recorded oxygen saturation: {"value": 93, "unit": "%"}
